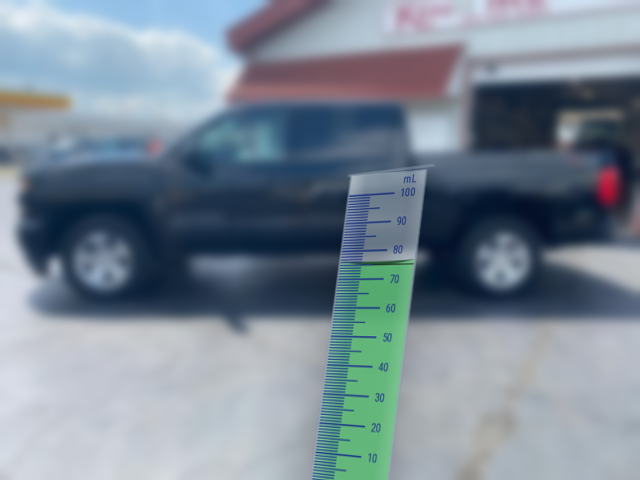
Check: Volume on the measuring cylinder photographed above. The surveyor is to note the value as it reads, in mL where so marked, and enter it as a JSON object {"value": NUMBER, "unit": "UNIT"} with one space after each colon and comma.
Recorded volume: {"value": 75, "unit": "mL"}
